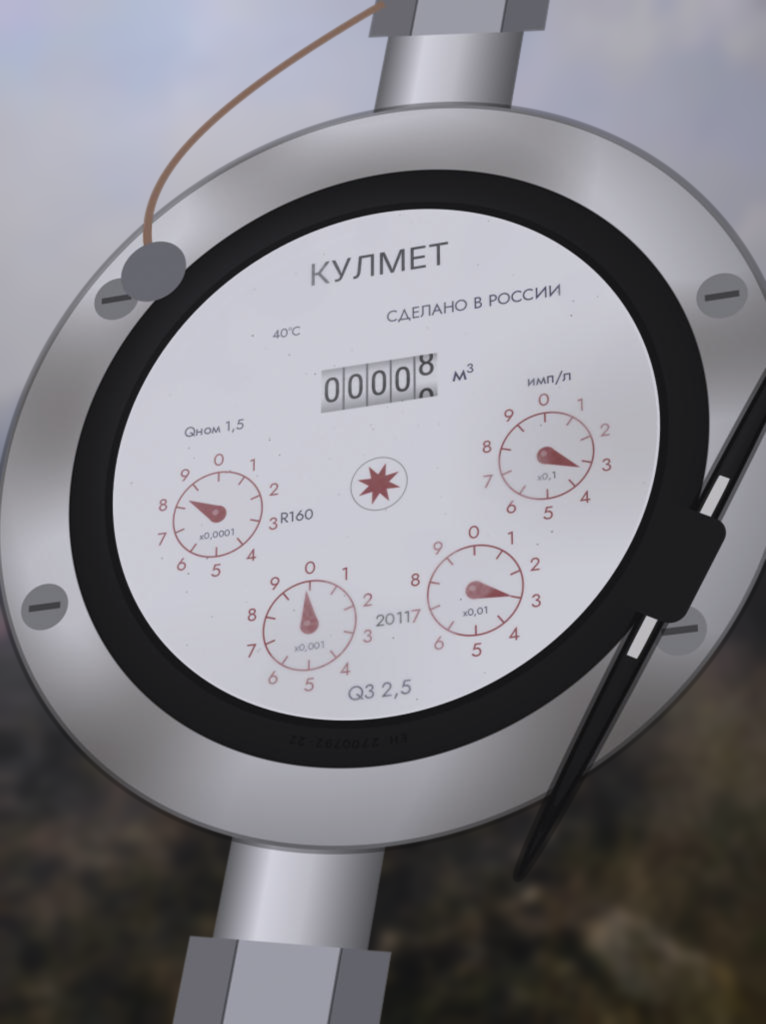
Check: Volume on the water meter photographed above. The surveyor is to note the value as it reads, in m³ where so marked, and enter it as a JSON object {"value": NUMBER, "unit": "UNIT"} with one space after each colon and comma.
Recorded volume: {"value": 8.3298, "unit": "m³"}
